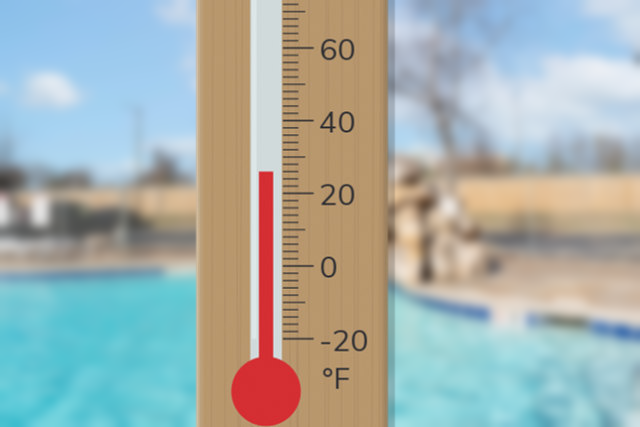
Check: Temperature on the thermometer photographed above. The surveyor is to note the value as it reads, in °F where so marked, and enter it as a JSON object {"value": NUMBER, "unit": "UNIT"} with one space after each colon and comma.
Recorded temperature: {"value": 26, "unit": "°F"}
